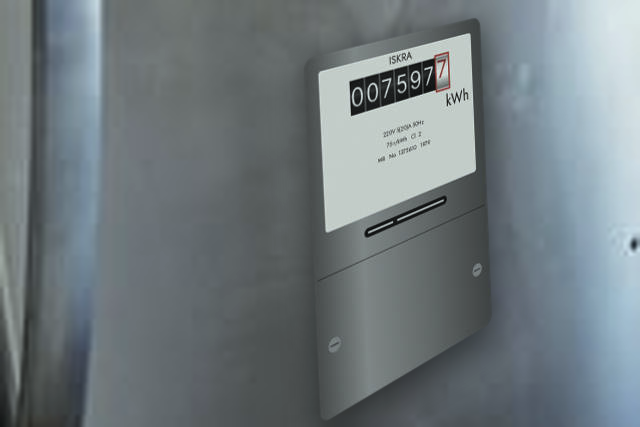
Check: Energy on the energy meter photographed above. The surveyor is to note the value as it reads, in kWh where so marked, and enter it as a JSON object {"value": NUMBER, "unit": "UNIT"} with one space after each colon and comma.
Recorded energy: {"value": 7597.7, "unit": "kWh"}
